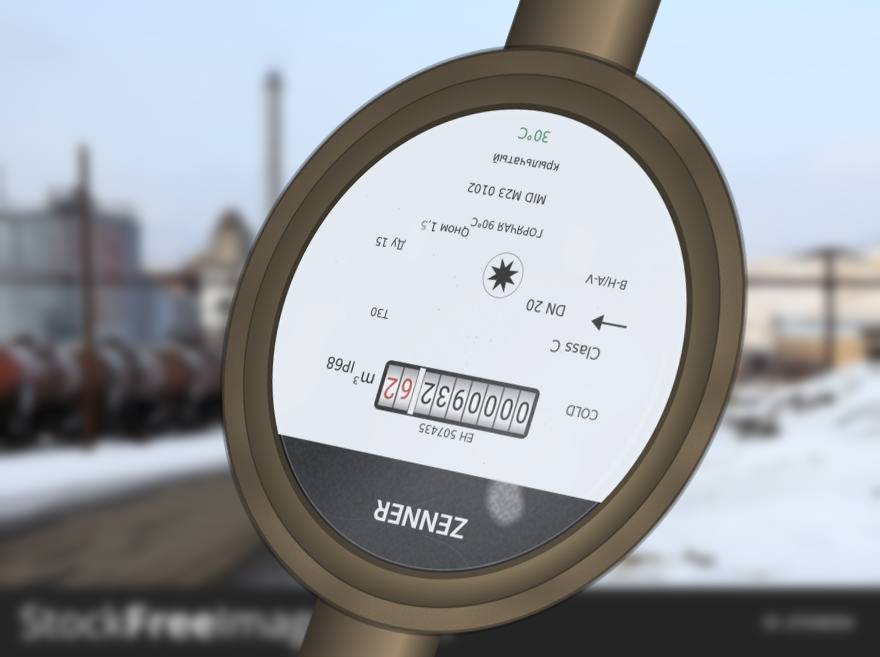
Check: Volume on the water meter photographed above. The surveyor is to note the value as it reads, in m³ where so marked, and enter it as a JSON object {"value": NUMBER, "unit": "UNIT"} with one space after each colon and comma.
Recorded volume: {"value": 932.62, "unit": "m³"}
